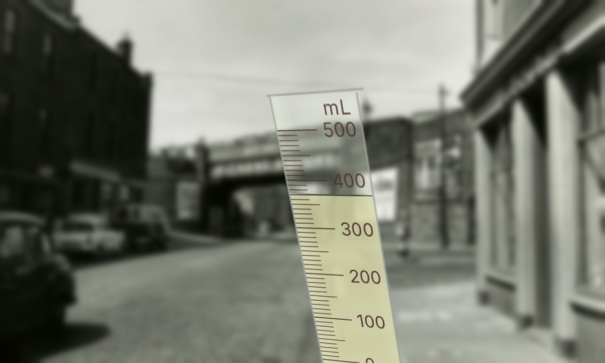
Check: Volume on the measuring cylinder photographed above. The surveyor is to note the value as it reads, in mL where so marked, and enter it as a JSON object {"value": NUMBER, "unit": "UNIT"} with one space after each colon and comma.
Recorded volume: {"value": 370, "unit": "mL"}
